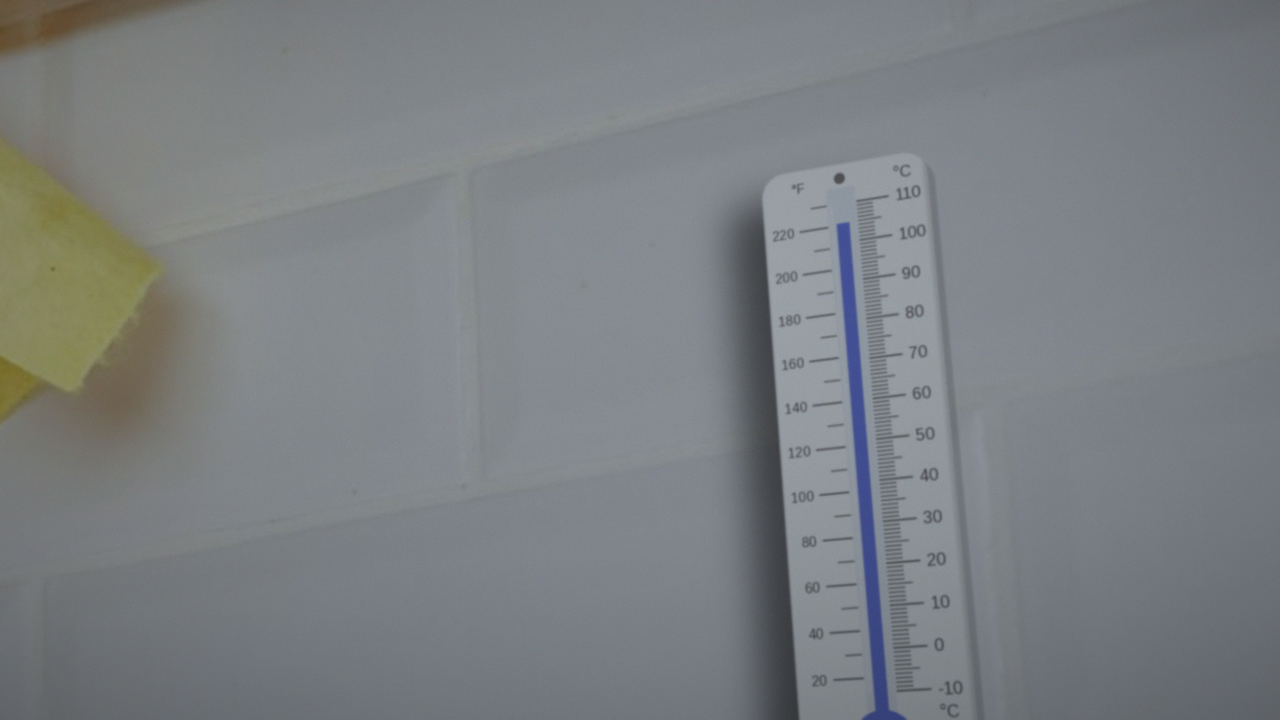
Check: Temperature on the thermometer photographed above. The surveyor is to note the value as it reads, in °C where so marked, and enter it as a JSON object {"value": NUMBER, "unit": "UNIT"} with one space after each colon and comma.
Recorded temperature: {"value": 105, "unit": "°C"}
